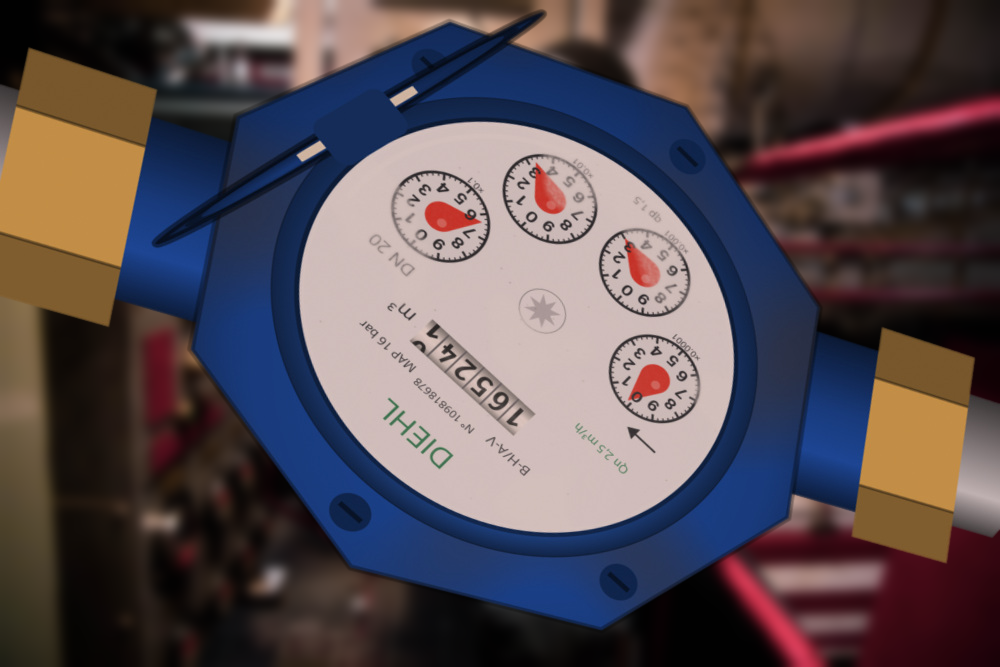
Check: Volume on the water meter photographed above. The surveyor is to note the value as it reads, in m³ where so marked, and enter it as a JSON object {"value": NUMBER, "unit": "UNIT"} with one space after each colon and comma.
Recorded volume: {"value": 165240.6330, "unit": "m³"}
